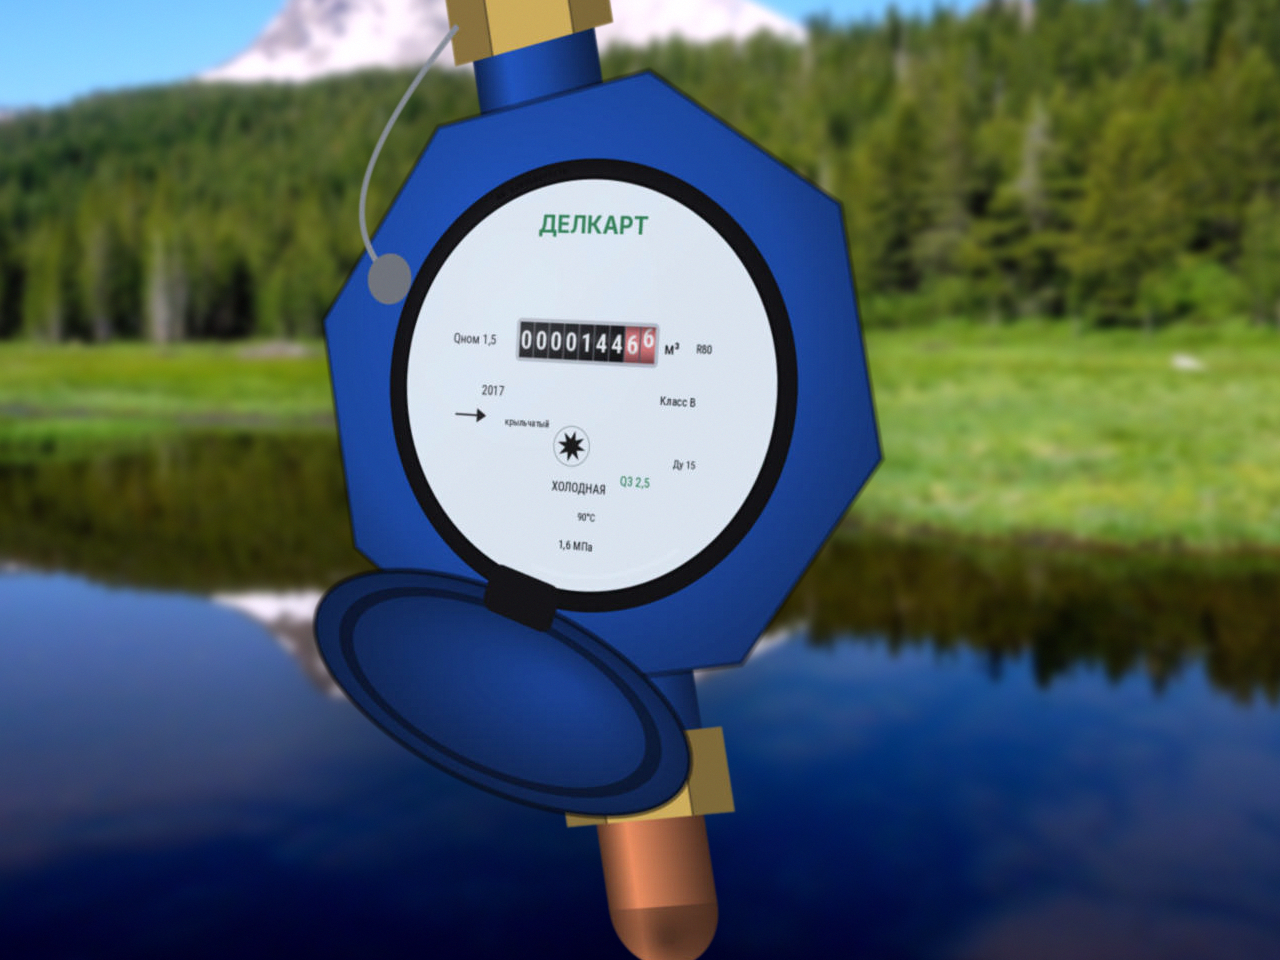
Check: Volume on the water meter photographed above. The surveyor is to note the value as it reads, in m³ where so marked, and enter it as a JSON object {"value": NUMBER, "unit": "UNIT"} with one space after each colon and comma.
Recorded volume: {"value": 144.66, "unit": "m³"}
